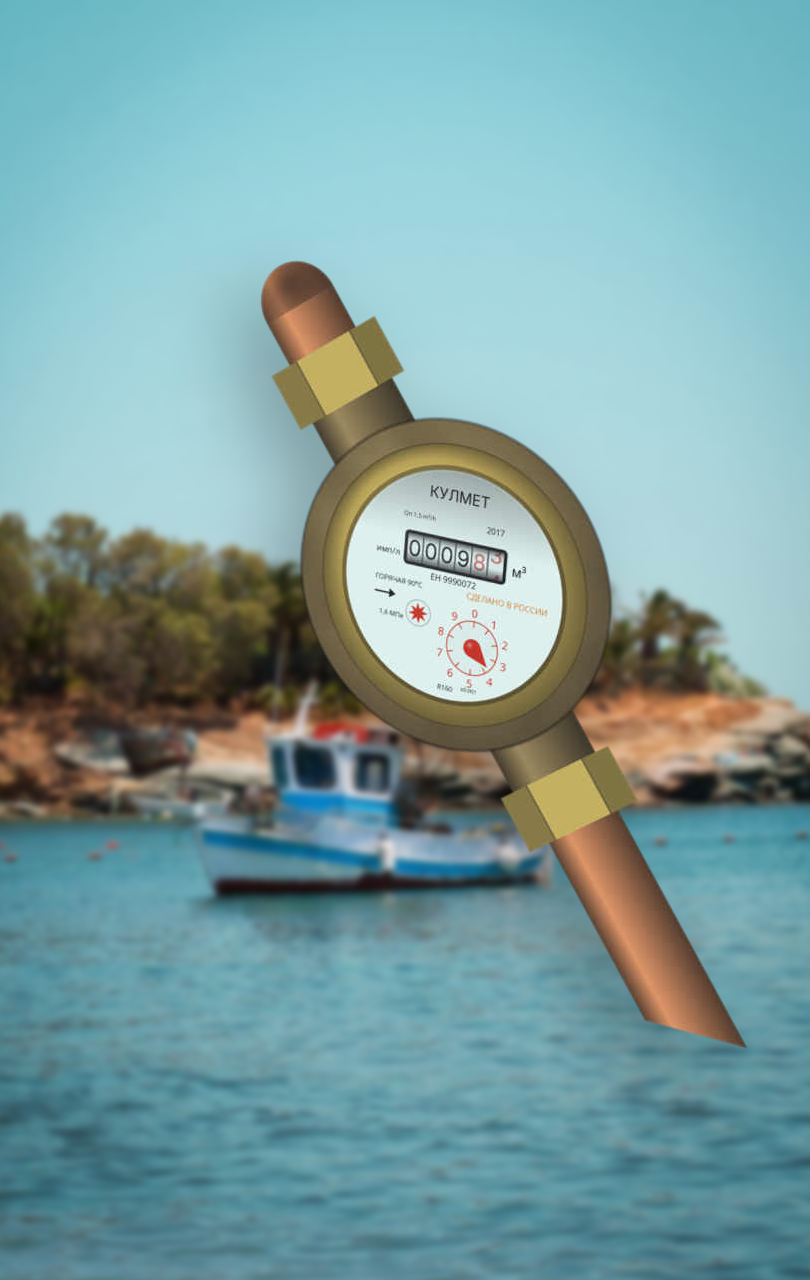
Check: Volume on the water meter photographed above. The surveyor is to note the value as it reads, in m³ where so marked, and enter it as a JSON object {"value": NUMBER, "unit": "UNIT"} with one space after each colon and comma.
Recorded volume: {"value": 9.833, "unit": "m³"}
